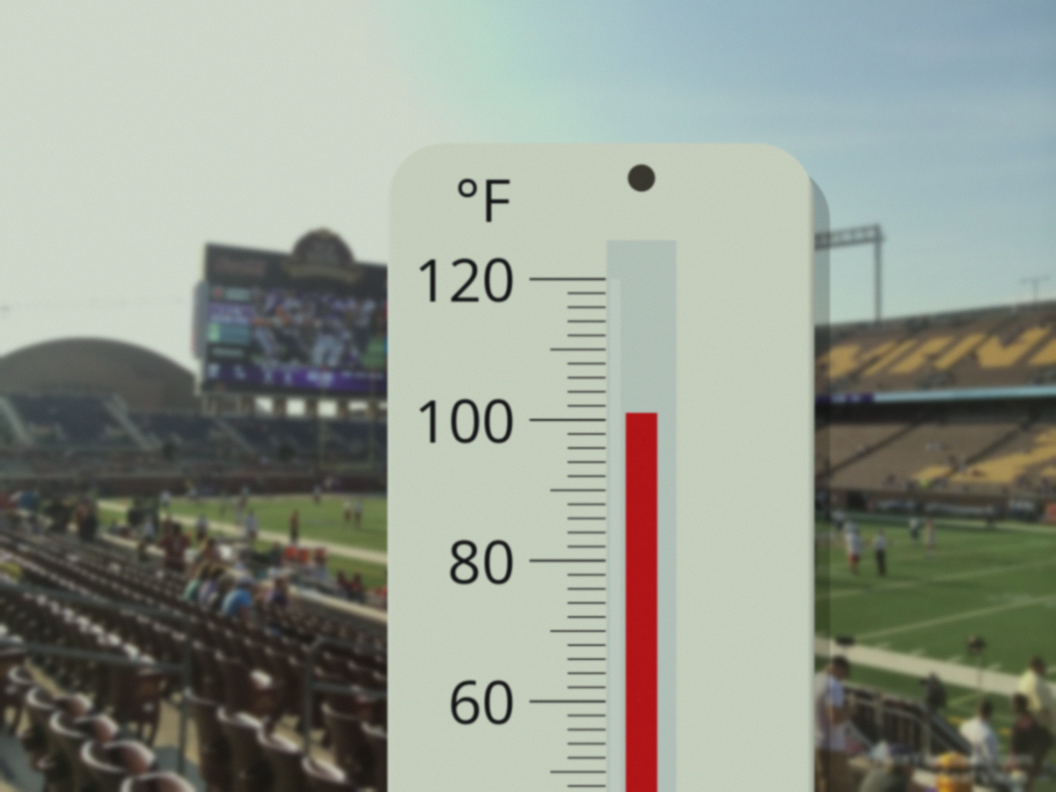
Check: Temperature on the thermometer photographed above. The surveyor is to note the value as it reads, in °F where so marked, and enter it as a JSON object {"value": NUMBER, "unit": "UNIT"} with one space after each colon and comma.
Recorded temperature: {"value": 101, "unit": "°F"}
